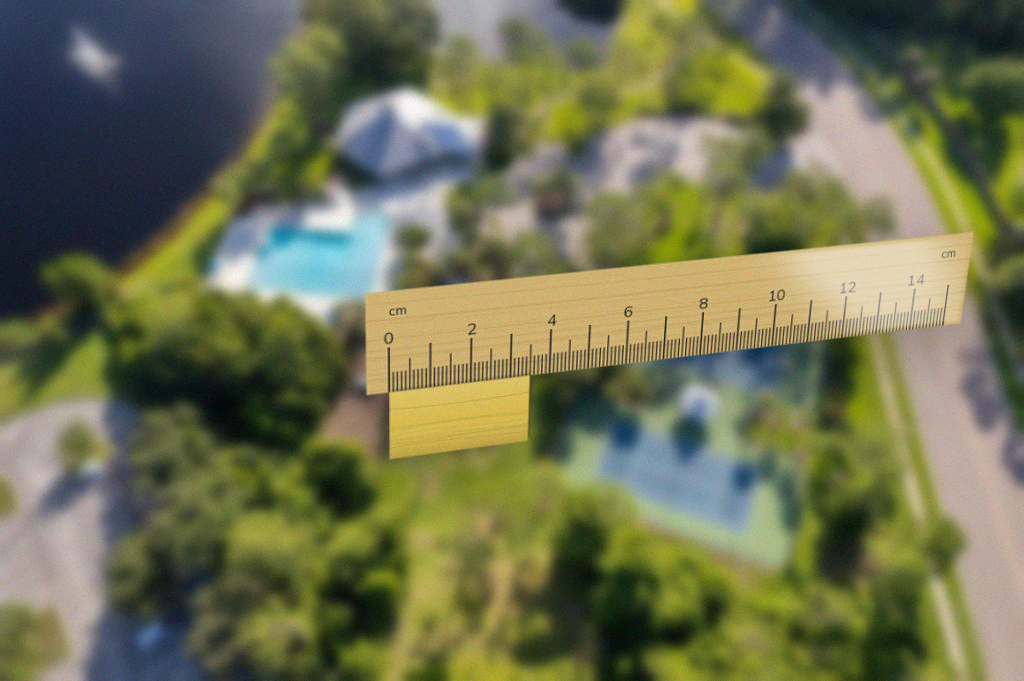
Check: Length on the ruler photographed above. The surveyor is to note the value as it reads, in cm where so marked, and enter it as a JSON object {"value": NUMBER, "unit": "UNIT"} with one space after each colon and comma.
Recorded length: {"value": 3.5, "unit": "cm"}
